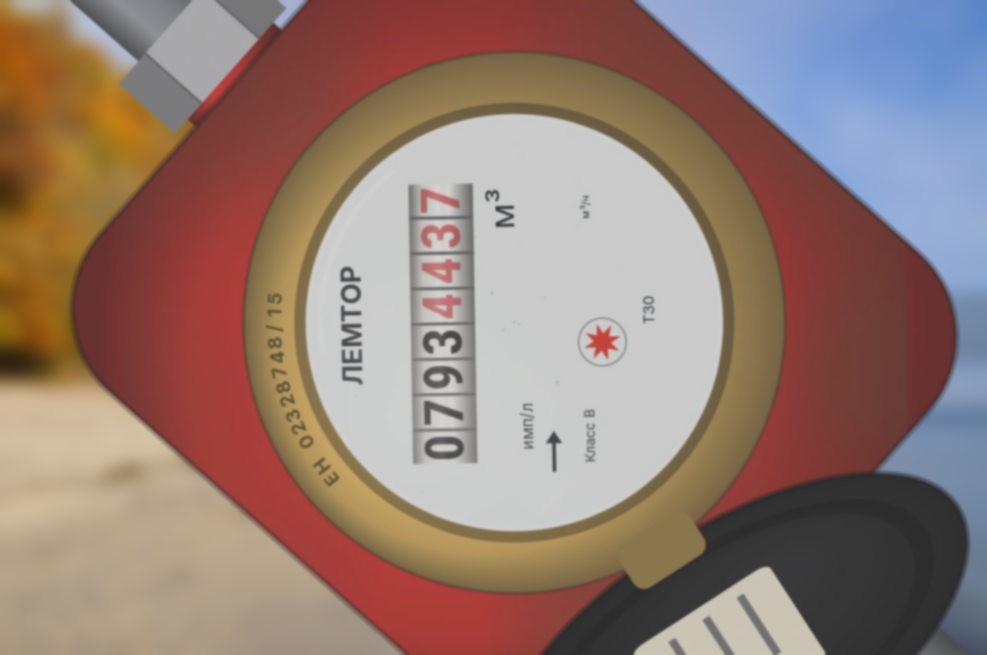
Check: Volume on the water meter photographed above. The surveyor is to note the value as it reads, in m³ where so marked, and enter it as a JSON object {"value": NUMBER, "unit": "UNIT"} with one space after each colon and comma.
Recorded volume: {"value": 793.4437, "unit": "m³"}
